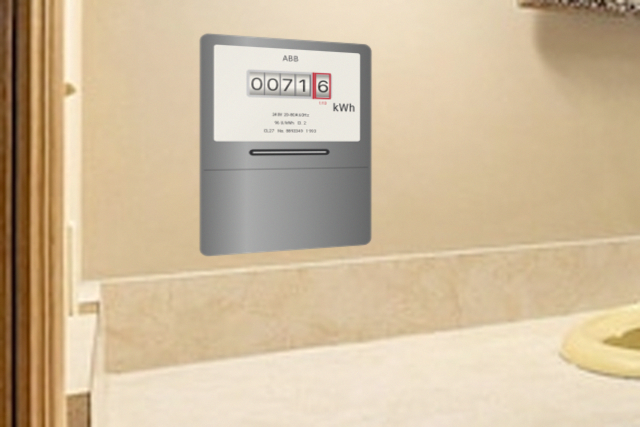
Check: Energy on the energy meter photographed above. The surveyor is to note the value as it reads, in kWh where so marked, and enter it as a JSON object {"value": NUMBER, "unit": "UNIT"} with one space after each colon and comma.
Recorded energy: {"value": 71.6, "unit": "kWh"}
